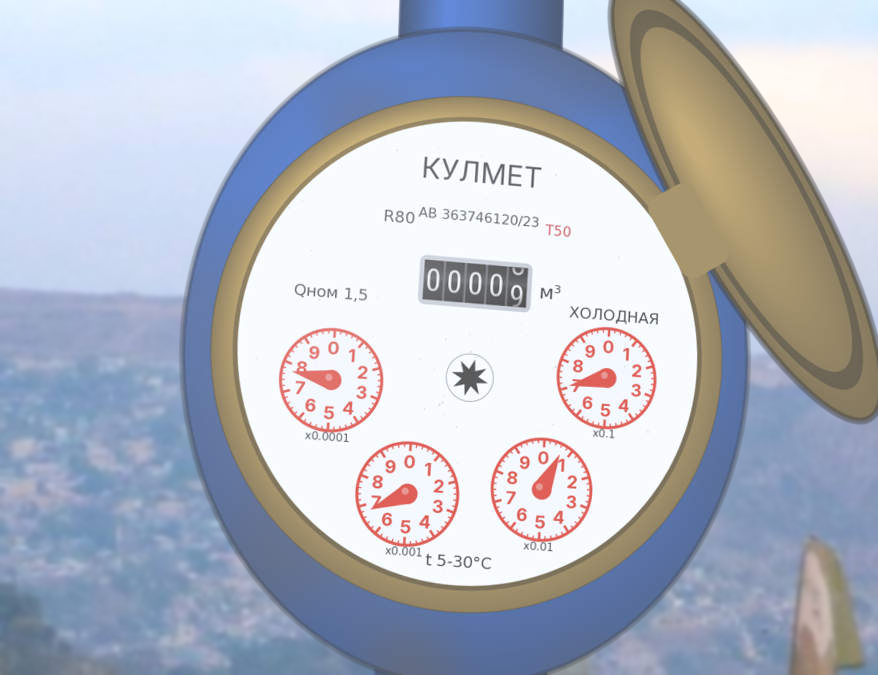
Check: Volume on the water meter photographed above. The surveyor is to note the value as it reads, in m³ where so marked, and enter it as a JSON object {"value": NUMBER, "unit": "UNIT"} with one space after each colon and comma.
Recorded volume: {"value": 8.7067, "unit": "m³"}
